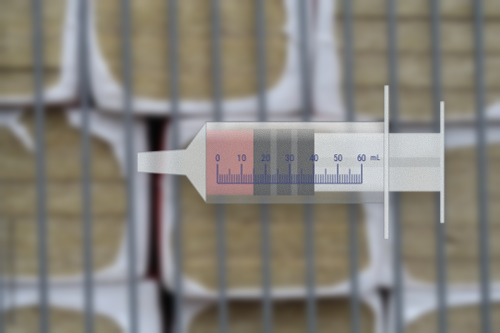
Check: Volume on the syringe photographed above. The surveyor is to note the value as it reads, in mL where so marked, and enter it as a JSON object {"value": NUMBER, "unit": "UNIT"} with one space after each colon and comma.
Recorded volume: {"value": 15, "unit": "mL"}
